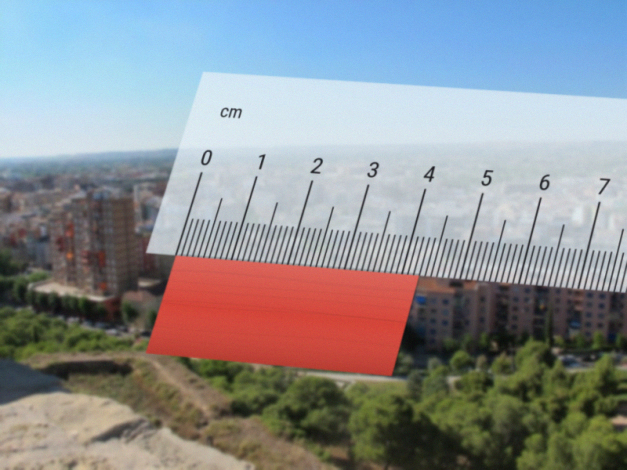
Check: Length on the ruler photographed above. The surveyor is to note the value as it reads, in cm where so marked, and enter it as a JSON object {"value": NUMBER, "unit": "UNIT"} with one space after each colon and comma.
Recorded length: {"value": 4.3, "unit": "cm"}
